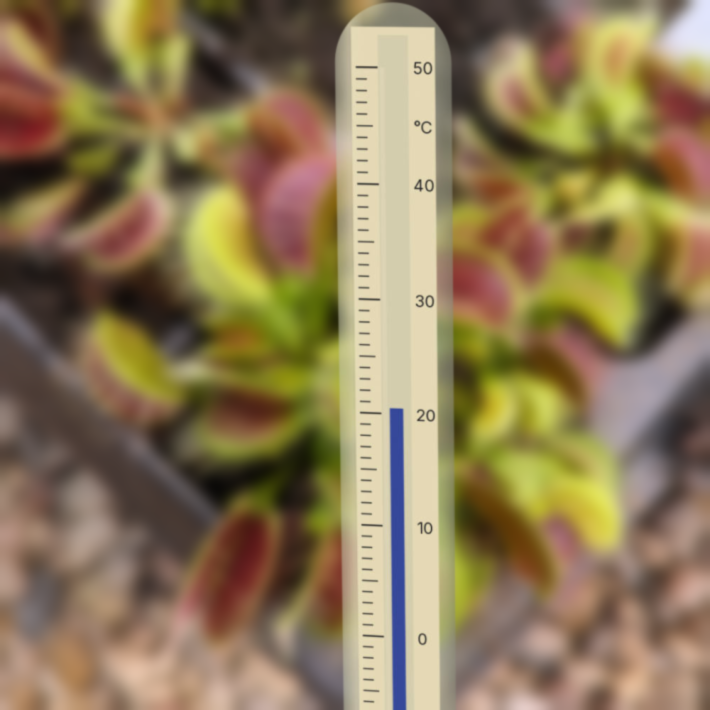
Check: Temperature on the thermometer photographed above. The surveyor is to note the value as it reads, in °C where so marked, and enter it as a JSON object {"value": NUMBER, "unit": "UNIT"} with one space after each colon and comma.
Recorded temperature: {"value": 20.5, "unit": "°C"}
